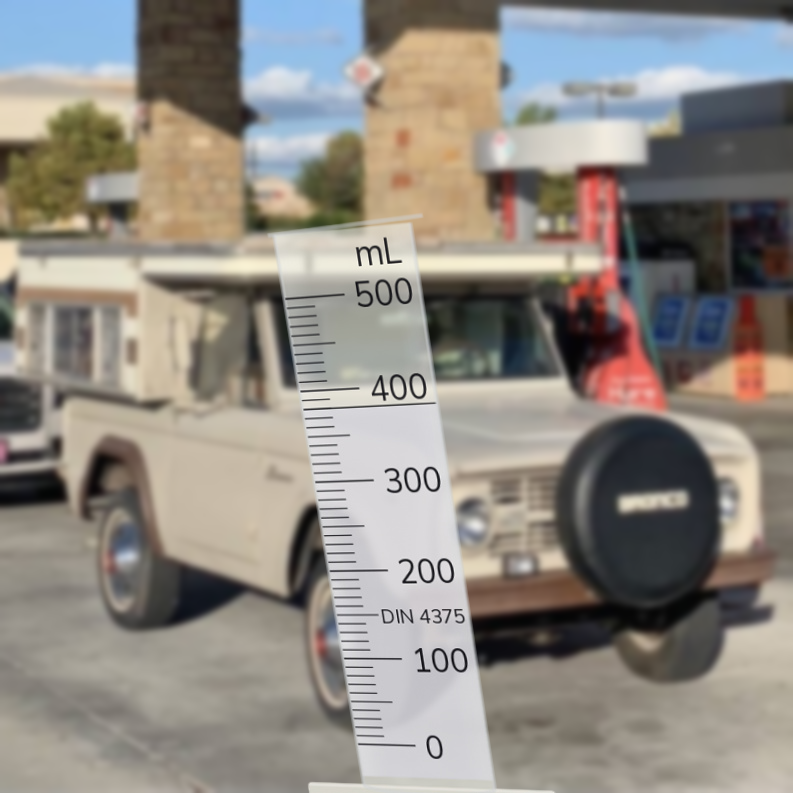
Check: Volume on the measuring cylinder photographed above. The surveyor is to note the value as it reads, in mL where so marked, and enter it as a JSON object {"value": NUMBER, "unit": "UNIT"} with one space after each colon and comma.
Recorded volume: {"value": 380, "unit": "mL"}
